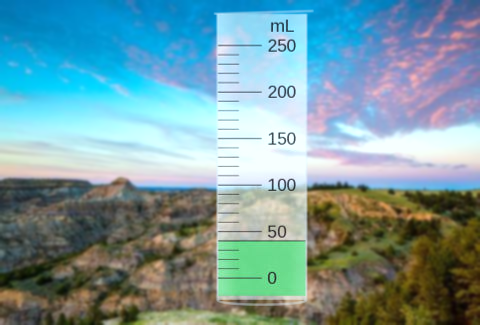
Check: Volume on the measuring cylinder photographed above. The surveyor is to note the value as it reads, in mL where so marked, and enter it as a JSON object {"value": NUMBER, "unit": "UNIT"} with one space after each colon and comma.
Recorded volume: {"value": 40, "unit": "mL"}
